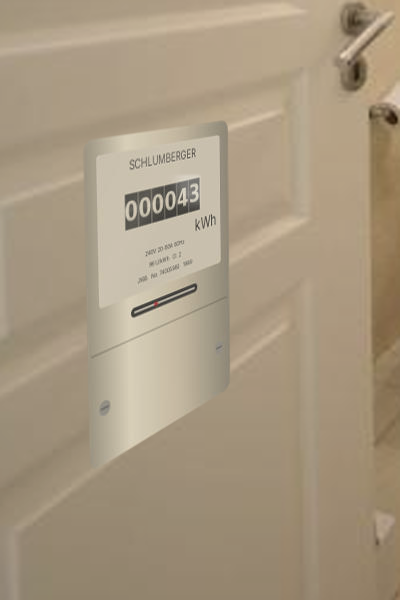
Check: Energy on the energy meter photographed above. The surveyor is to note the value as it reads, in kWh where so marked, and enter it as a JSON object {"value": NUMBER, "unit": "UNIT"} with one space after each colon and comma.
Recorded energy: {"value": 43, "unit": "kWh"}
